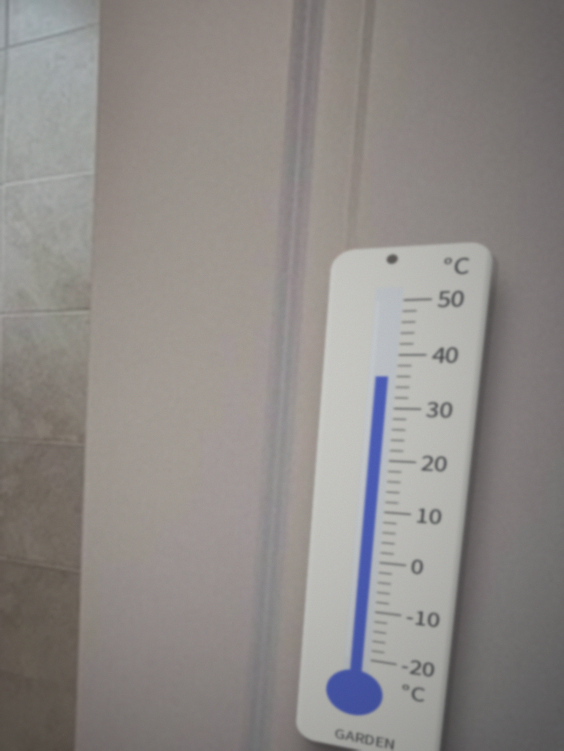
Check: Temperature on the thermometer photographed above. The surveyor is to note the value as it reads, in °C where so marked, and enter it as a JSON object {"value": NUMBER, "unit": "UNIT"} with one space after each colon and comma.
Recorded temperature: {"value": 36, "unit": "°C"}
